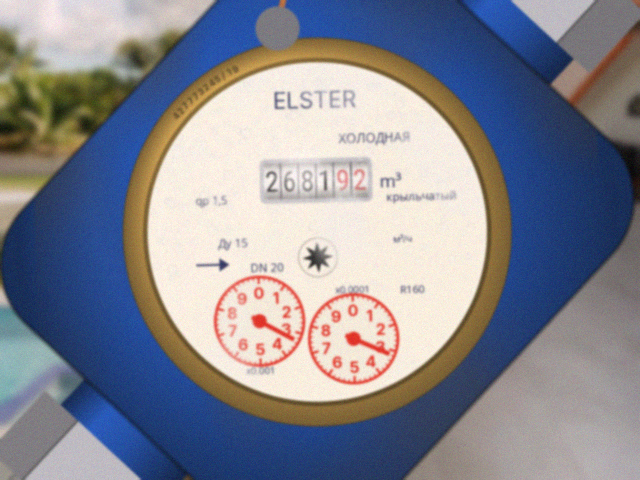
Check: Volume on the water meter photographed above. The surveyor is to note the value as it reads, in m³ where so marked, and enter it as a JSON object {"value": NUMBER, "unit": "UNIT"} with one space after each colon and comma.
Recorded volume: {"value": 2681.9233, "unit": "m³"}
